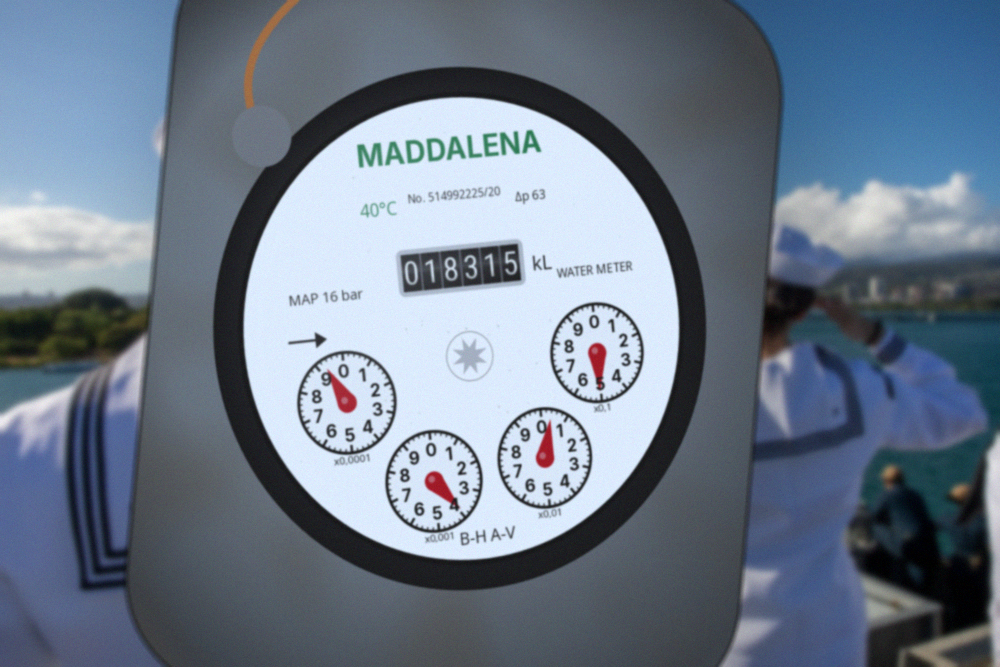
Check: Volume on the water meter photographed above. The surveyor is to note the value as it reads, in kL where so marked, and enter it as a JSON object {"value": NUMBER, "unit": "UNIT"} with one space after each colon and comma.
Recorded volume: {"value": 18315.5039, "unit": "kL"}
